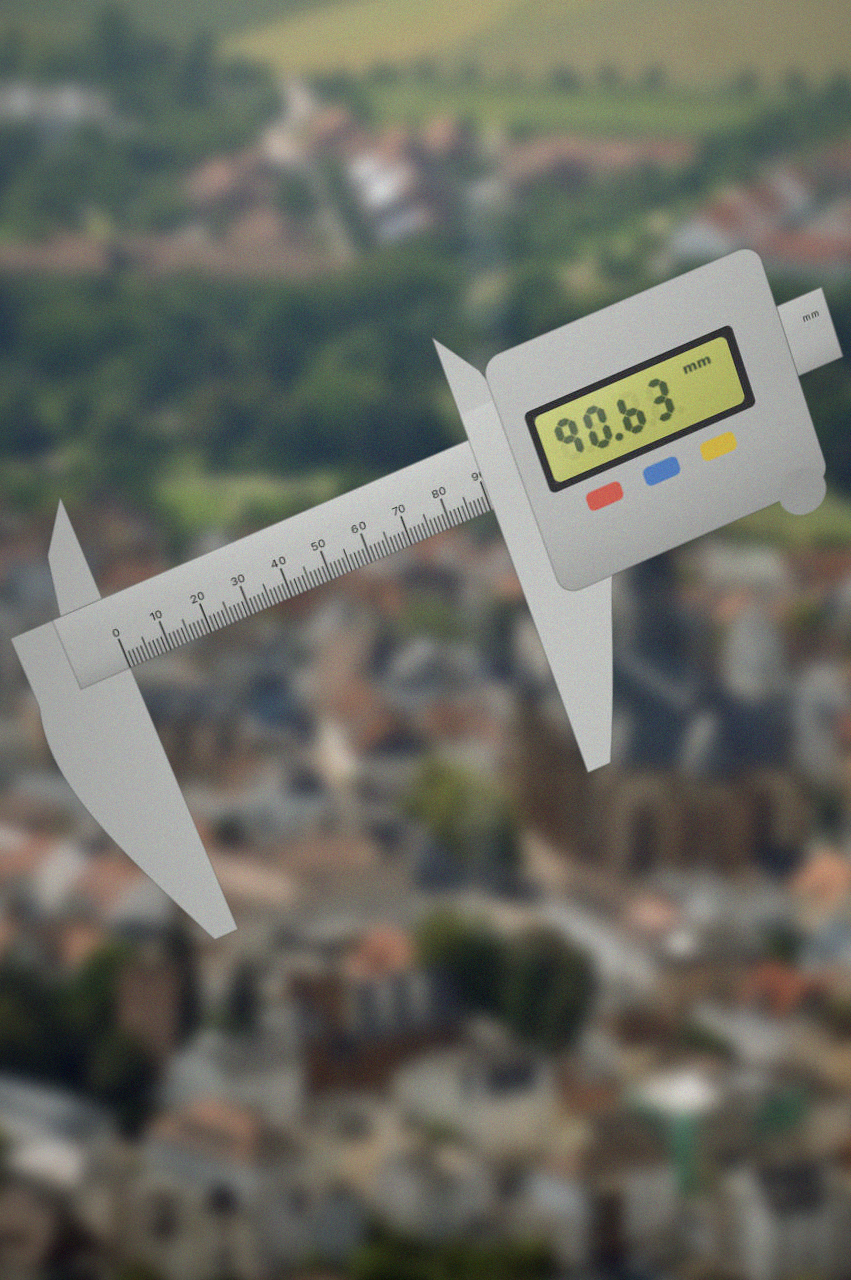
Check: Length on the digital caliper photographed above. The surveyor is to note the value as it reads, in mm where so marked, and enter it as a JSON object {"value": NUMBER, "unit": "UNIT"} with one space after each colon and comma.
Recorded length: {"value": 90.63, "unit": "mm"}
